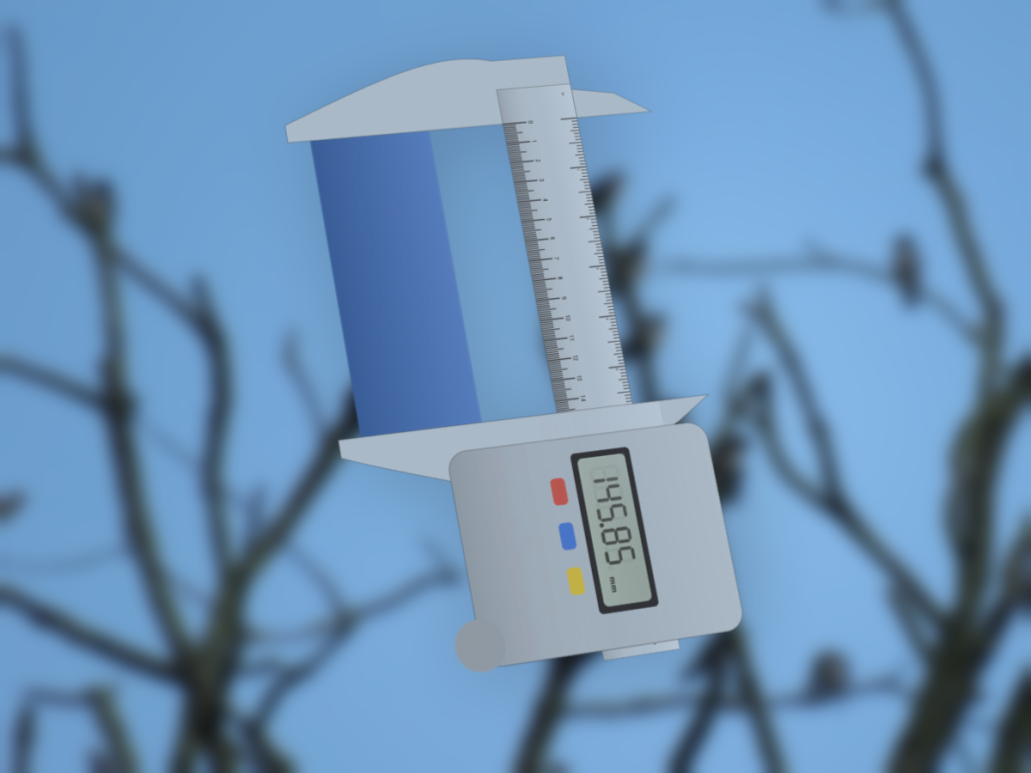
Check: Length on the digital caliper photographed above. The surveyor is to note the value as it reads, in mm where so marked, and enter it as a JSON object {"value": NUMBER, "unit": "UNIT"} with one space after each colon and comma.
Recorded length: {"value": 145.85, "unit": "mm"}
